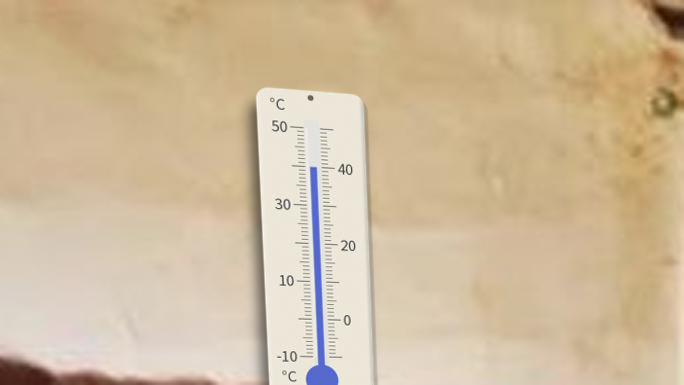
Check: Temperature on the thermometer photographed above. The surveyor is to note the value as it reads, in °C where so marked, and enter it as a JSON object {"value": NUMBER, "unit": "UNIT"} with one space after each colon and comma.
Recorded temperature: {"value": 40, "unit": "°C"}
